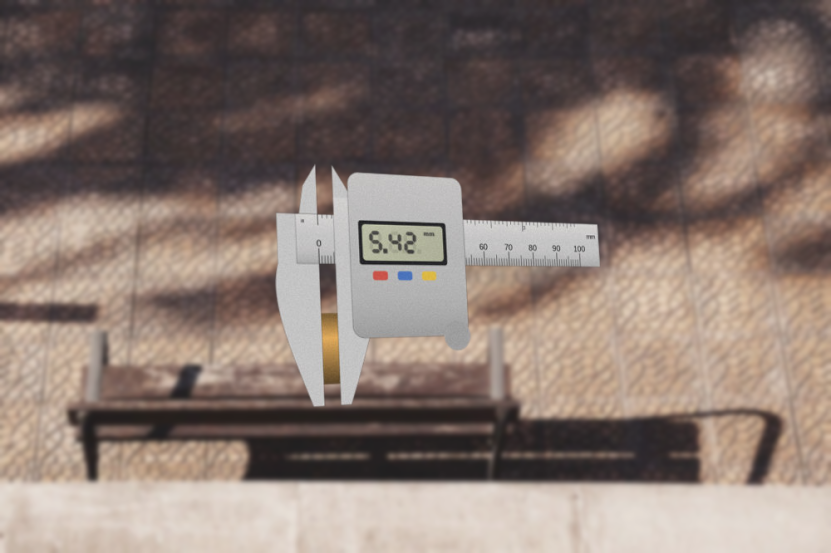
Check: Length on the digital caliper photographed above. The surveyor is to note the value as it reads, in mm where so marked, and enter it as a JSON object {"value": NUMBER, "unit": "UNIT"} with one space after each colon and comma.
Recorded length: {"value": 5.42, "unit": "mm"}
